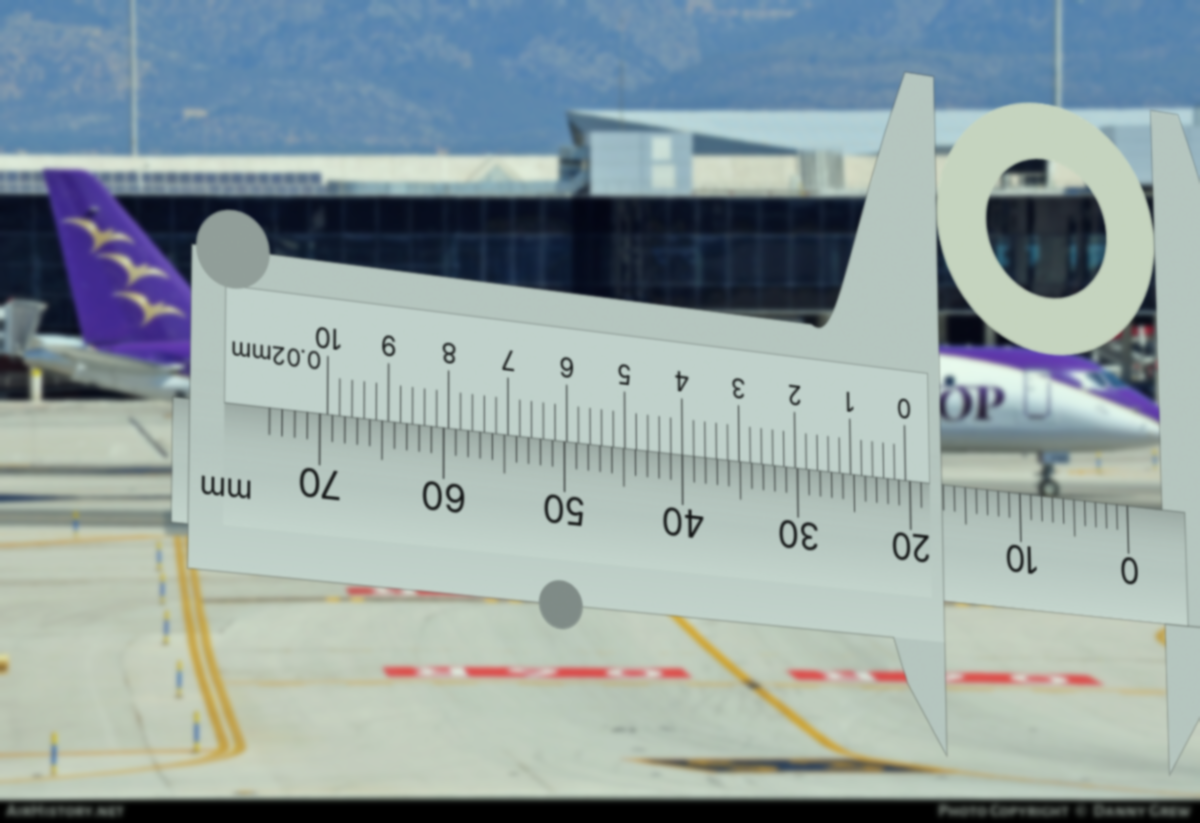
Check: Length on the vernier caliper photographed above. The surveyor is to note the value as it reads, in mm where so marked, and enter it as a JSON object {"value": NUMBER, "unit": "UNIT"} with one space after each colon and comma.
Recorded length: {"value": 20.4, "unit": "mm"}
